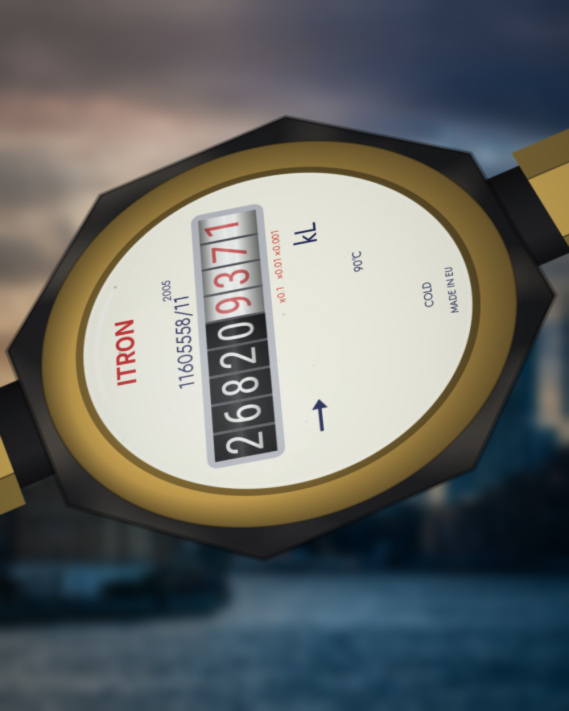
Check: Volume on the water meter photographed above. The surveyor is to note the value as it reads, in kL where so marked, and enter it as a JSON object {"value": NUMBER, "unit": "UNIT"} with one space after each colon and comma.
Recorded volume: {"value": 26820.9371, "unit": "kL"}
